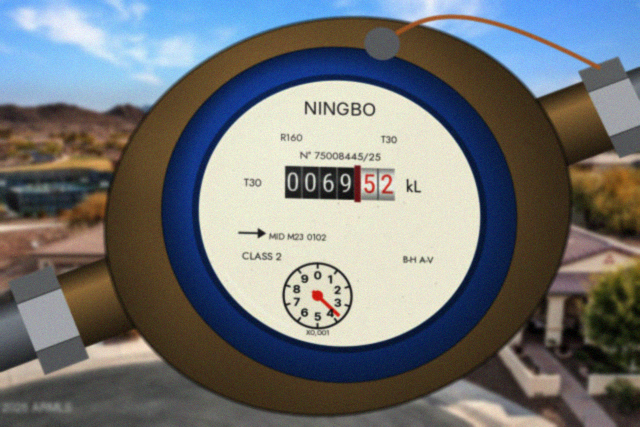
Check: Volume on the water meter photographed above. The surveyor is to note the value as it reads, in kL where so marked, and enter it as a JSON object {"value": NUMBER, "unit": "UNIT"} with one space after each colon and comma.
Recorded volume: {"value": 69.523, "unit": "kL"}
